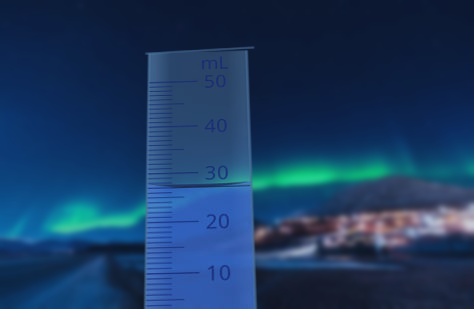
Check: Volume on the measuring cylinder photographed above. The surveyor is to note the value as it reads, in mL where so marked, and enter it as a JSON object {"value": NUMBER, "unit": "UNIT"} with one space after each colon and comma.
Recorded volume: {"value": 27, "unit": "mL"}
